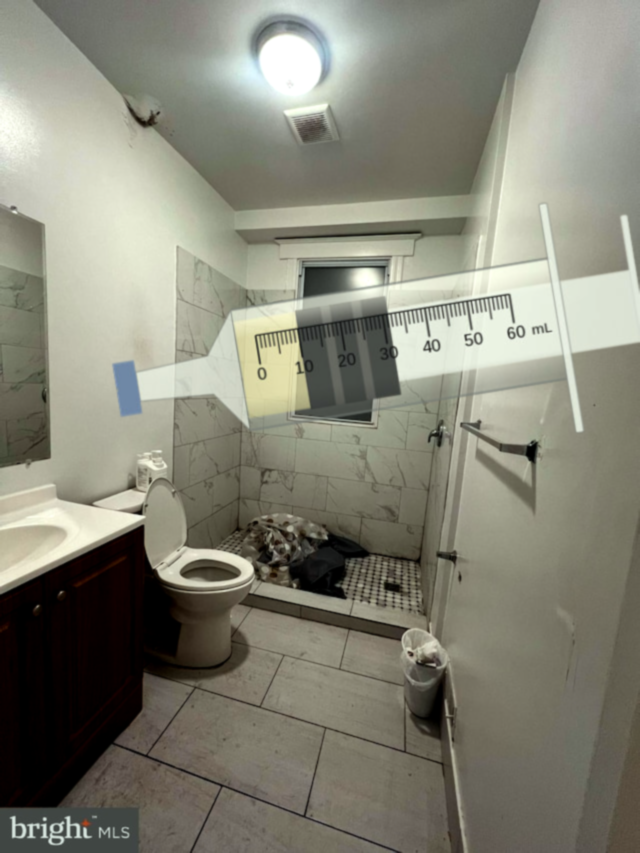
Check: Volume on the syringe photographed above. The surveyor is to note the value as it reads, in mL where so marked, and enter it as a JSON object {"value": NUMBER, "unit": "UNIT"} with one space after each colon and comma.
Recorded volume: {"value": 10, "unit": "mL"}
